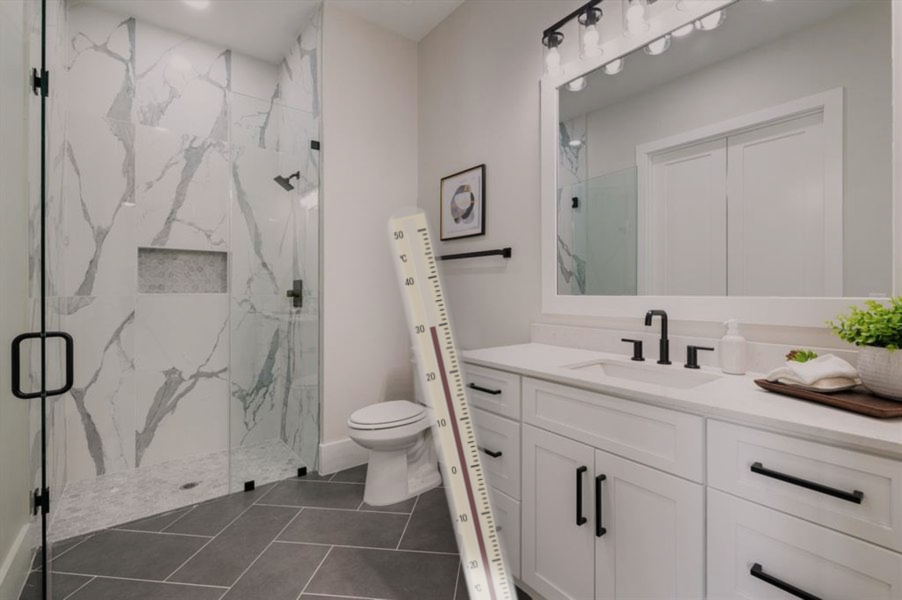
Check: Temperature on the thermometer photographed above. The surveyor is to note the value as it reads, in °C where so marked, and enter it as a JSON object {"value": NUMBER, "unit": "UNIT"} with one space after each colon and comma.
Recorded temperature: {"value": 30, "unit": "°C"}
